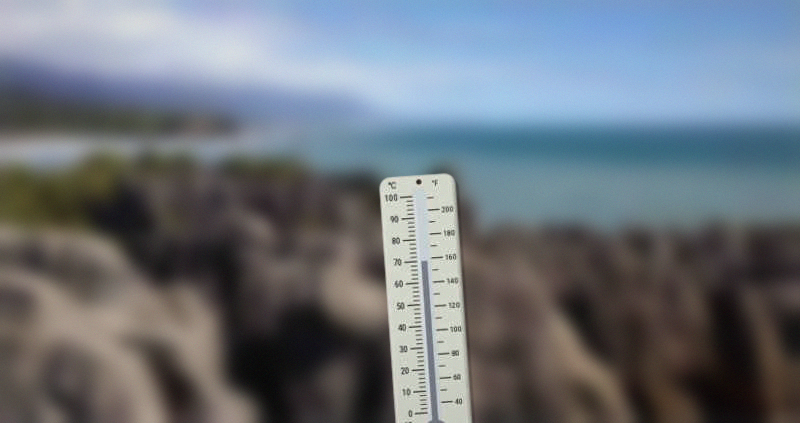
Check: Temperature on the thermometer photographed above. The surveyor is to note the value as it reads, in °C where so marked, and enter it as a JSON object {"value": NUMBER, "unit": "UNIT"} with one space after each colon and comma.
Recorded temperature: {"value": 70, "unit": "°C"}
